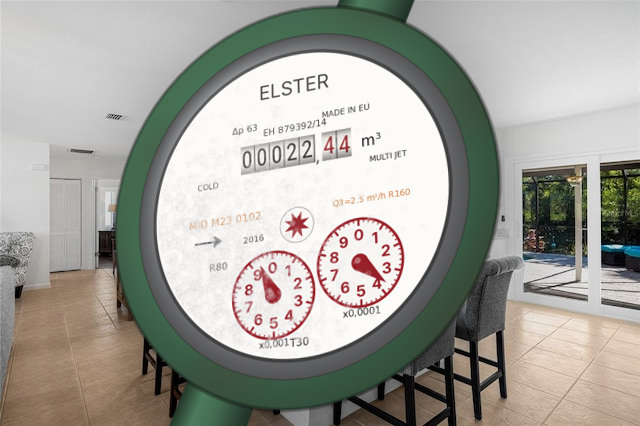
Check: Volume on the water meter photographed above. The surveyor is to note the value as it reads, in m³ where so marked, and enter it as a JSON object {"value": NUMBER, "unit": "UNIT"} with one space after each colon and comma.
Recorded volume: {"value": 22.4393, "unit": "m³"}
